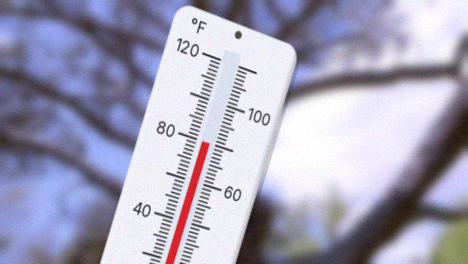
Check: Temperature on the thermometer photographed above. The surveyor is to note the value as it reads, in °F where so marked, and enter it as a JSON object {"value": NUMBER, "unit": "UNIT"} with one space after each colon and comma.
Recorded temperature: {"value": 80, "unit": "°F"}
